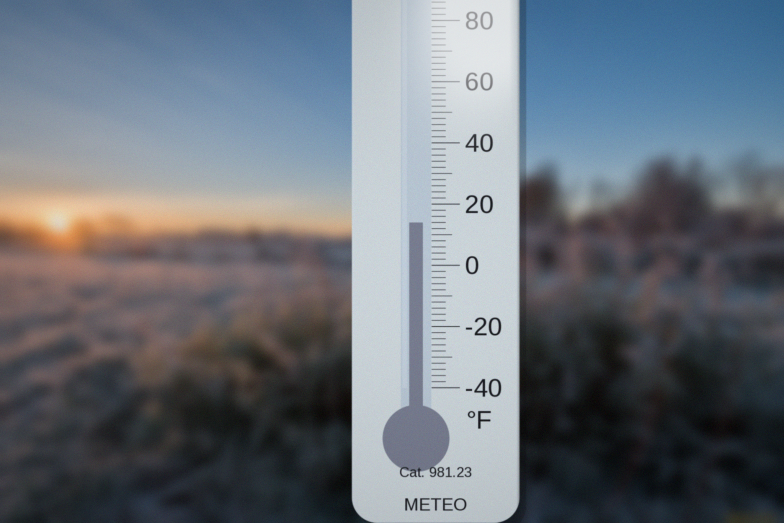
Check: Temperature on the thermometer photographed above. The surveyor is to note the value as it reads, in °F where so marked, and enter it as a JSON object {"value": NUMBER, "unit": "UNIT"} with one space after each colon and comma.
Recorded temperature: {"value": 14, "unit": "°F"}
